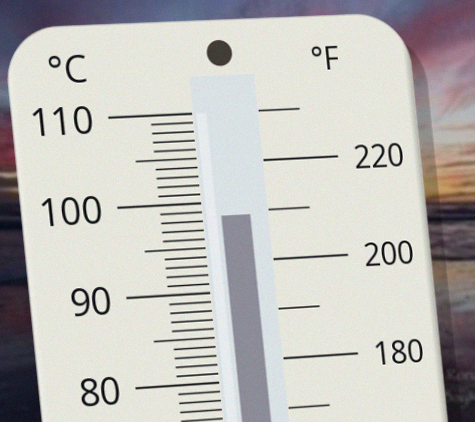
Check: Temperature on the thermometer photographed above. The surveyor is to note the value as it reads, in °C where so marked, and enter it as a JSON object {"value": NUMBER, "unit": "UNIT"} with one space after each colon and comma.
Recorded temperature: {"value": 98.5, "unit": "°C"}
